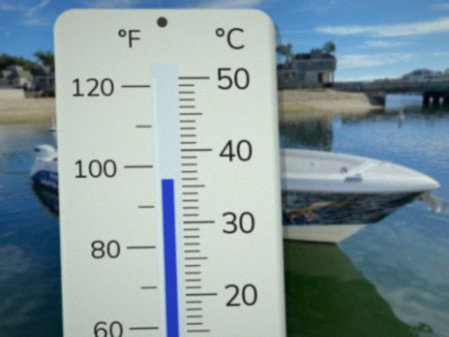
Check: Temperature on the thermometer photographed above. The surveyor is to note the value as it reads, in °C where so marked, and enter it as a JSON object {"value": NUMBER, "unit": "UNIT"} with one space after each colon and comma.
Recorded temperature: {"value": 36, "unit": "°C"}
